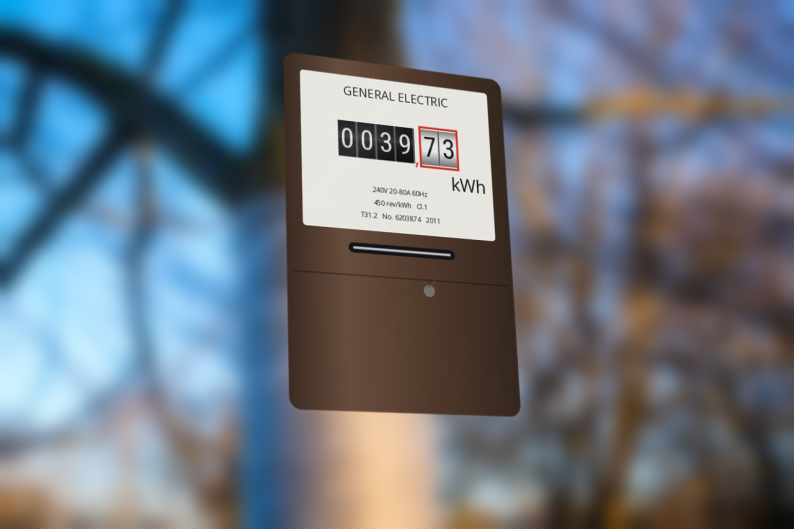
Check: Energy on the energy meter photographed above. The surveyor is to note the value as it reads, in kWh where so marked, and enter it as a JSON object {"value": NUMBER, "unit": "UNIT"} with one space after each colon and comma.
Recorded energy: {"value": 39.73, "unit": "kWh"}
